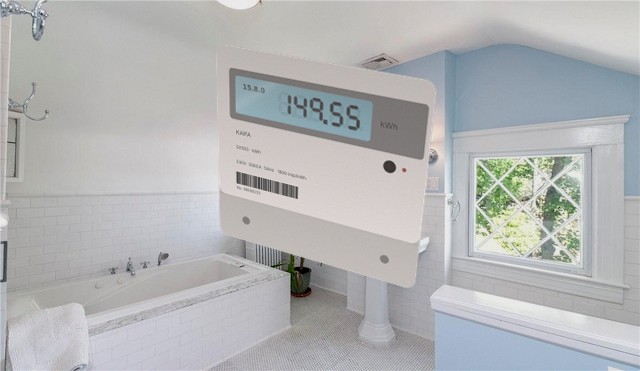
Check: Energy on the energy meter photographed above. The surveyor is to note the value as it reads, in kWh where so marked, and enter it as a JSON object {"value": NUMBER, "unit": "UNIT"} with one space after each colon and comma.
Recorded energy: {"value": 149.55, "unit": "kWh"}
